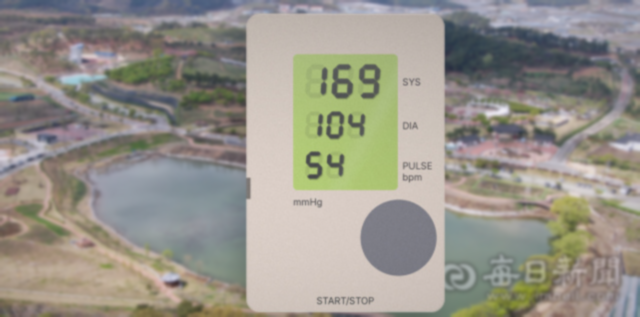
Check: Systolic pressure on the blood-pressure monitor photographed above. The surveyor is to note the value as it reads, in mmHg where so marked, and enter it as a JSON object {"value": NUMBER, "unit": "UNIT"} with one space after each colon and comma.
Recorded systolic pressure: {"value": 169, "unit": "mmHg"}
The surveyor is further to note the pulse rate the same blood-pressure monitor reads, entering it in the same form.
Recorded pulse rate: {"value": 54, "unit": "bpm"}
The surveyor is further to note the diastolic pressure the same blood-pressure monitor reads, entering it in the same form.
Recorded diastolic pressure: {"value": 104, "unit": "mmHg"}
